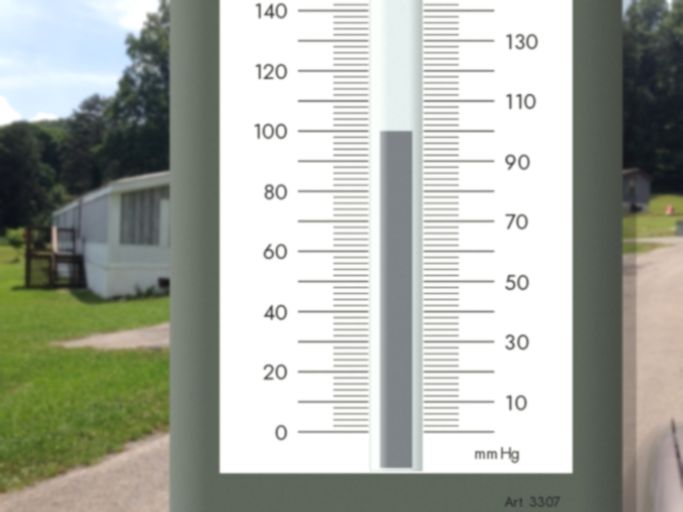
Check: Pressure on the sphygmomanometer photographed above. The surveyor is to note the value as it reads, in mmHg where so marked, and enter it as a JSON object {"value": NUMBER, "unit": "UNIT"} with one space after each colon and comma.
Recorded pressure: {"value": 100, "unit": "mmHg"}
